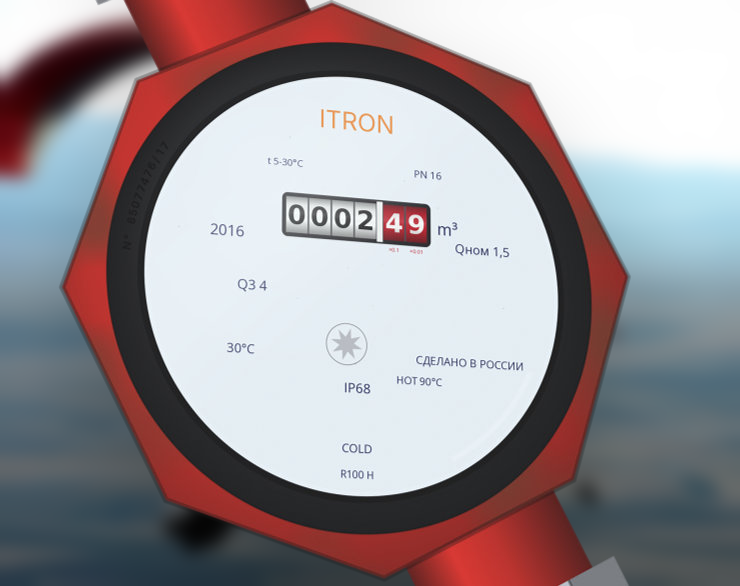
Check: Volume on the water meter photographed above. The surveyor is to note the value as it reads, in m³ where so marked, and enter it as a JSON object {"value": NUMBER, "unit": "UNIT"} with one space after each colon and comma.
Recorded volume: {"value": 2.49, "unit": "m³"}
